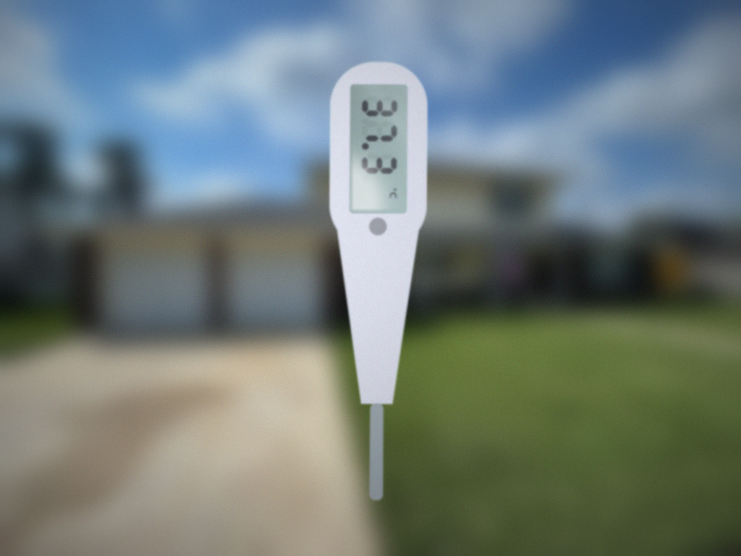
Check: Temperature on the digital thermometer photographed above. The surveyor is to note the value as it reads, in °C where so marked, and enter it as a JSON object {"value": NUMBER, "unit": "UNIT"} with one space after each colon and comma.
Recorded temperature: {"value": 37.3, "unit": "°C"}
